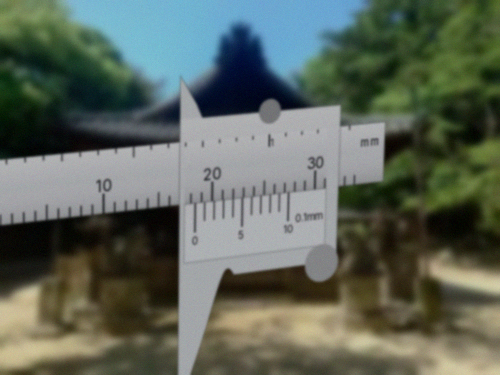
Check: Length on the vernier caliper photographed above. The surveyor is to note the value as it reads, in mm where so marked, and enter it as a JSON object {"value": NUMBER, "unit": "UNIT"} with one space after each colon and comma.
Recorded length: {"value": 18.4, "unit": "mm"}
